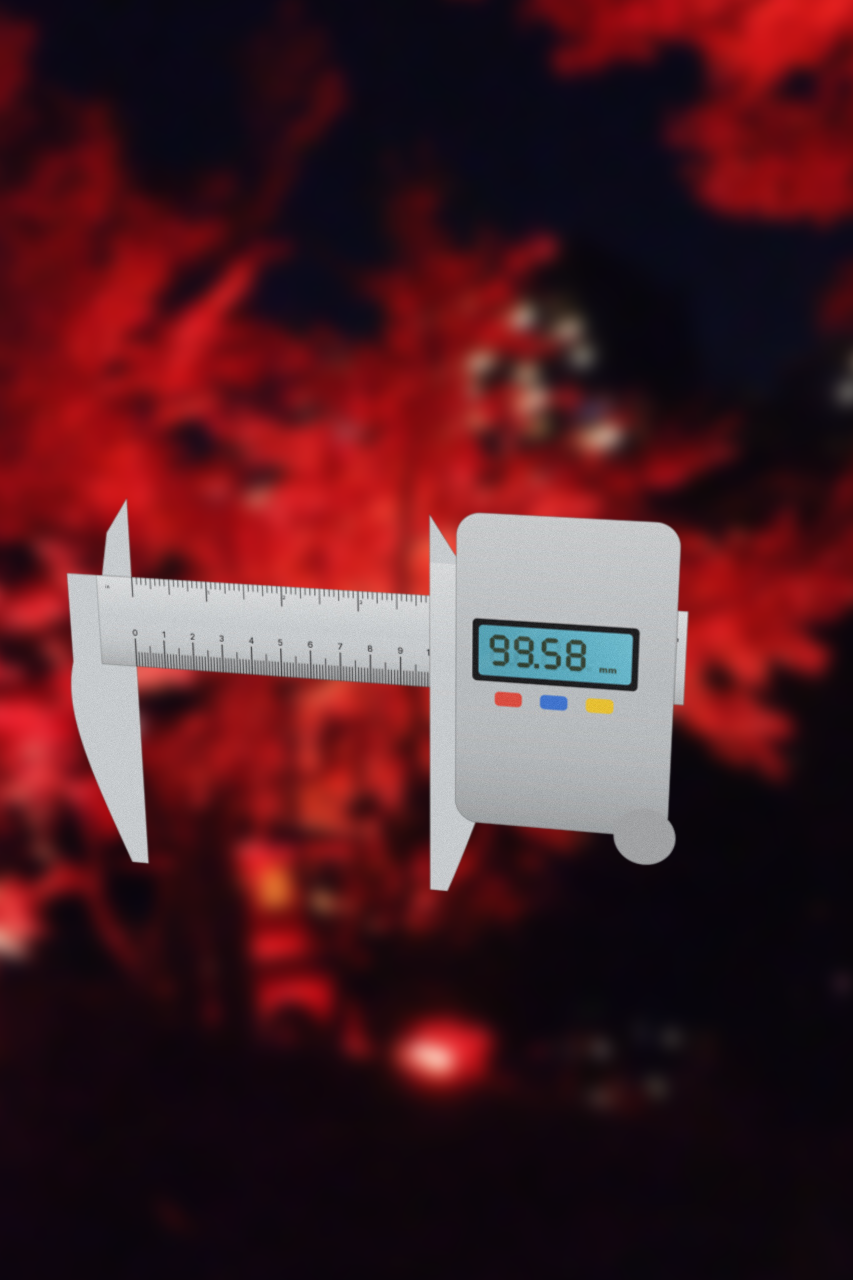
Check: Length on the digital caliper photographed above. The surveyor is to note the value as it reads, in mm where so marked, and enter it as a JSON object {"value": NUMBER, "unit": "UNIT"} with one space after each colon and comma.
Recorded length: {"value": 99.58, "unit": "mm"}
